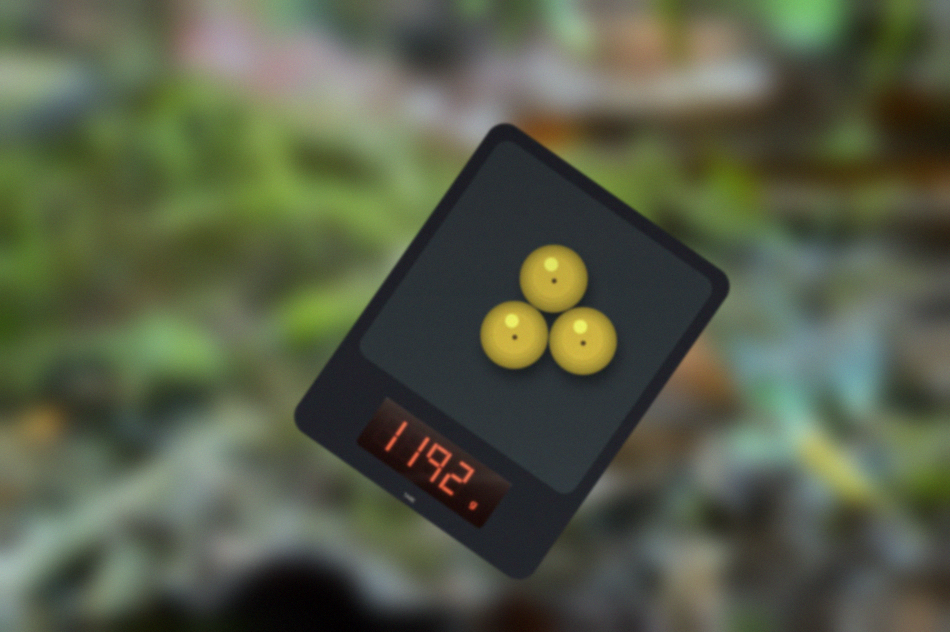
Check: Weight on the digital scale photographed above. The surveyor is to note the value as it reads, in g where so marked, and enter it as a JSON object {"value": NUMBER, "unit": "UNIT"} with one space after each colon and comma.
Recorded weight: {"value": 1192, "unit": "g"}
